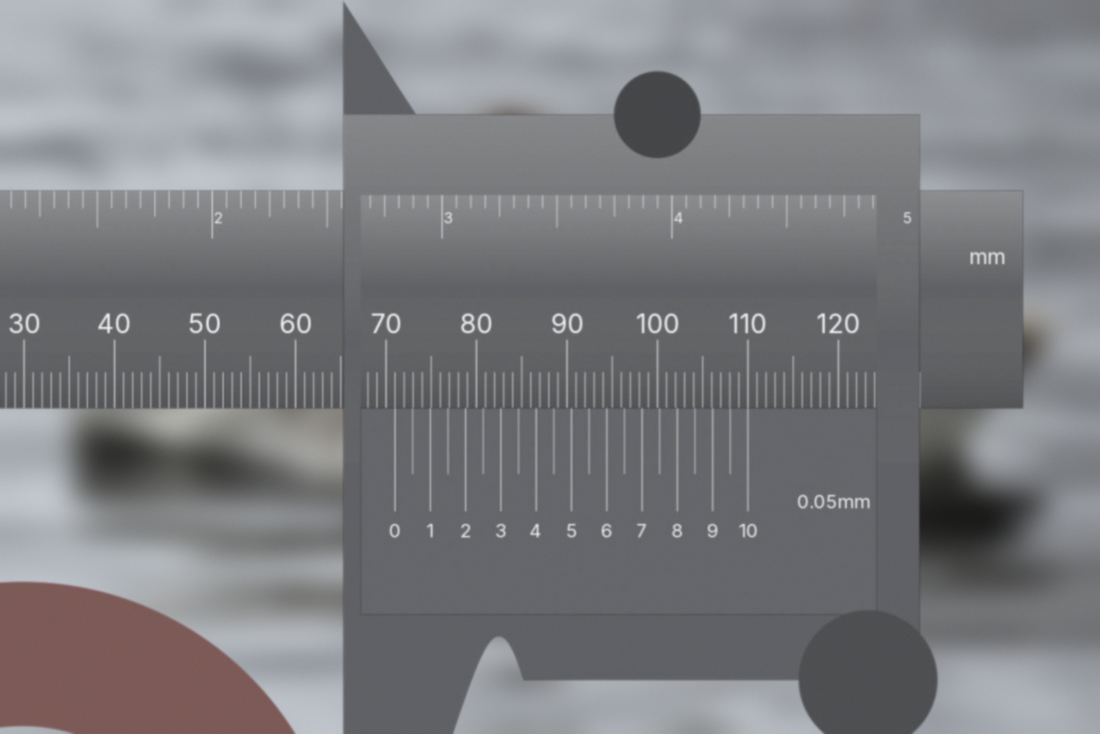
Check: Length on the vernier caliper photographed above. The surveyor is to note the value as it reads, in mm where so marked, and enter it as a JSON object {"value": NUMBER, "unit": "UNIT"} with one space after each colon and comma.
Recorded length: {"value": 71.0, "unit": "mm"}
